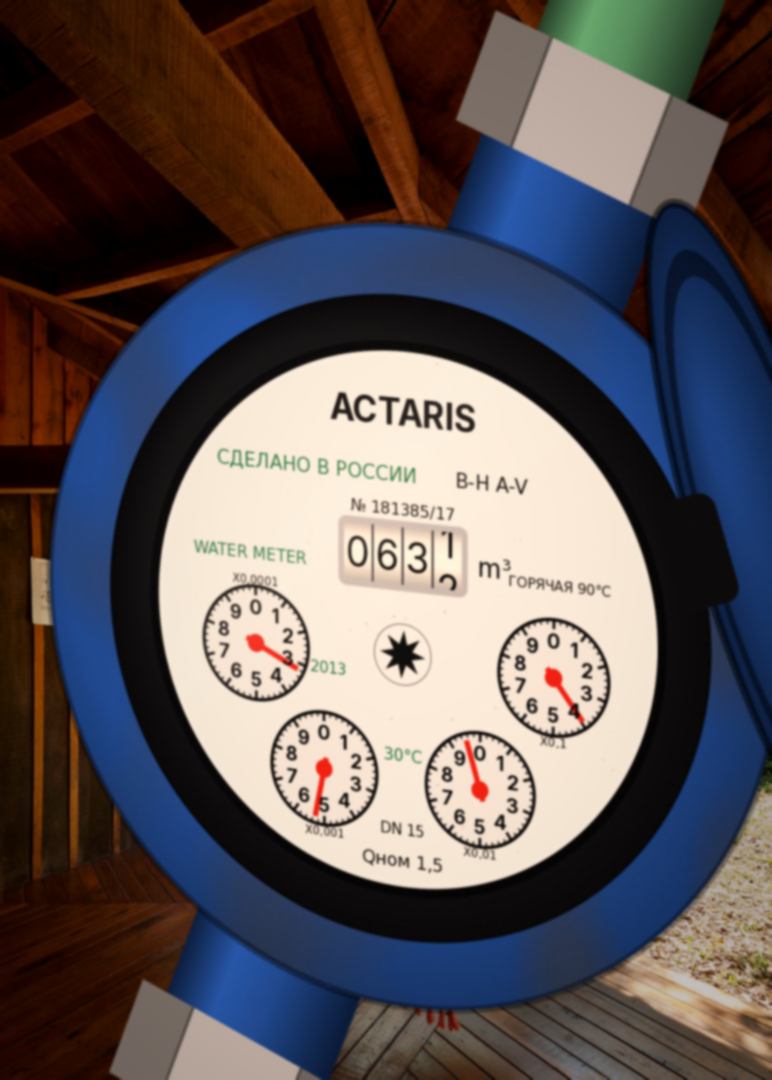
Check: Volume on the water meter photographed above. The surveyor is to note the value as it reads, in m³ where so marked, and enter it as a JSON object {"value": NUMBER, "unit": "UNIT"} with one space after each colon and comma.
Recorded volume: {"value": 631.3953, "unit": "m³"}
